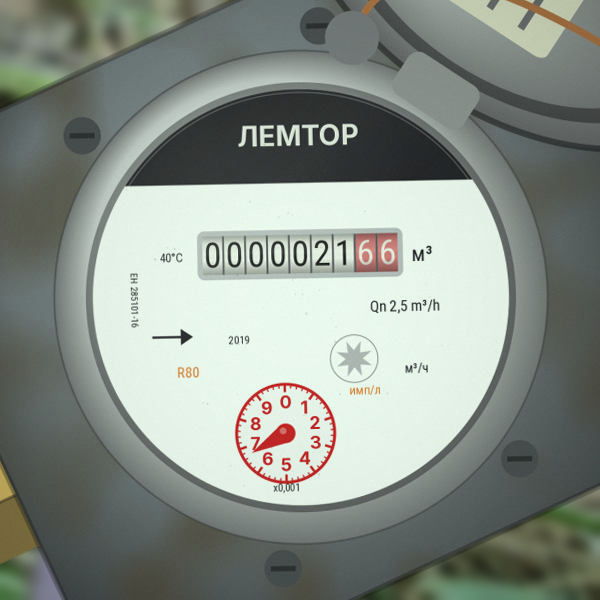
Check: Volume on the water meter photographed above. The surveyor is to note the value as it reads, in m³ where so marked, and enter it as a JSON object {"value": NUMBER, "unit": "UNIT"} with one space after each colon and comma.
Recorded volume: {"value": 21.666, "unit": "m³"}
